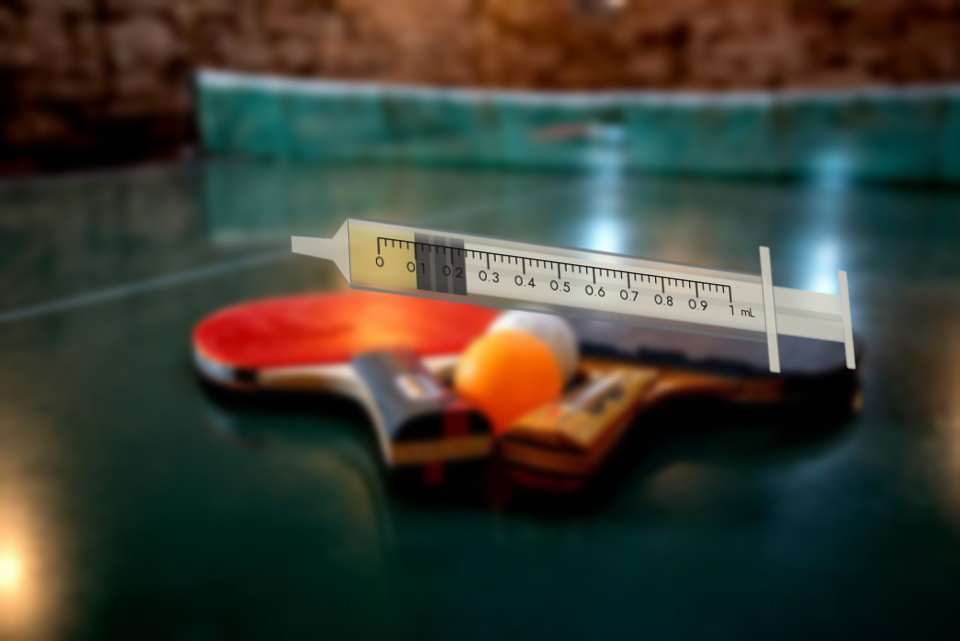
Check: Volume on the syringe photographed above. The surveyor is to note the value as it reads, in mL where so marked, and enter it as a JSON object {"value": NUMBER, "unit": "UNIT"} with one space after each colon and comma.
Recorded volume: {"value": 0.1, "unit": "mL"}
